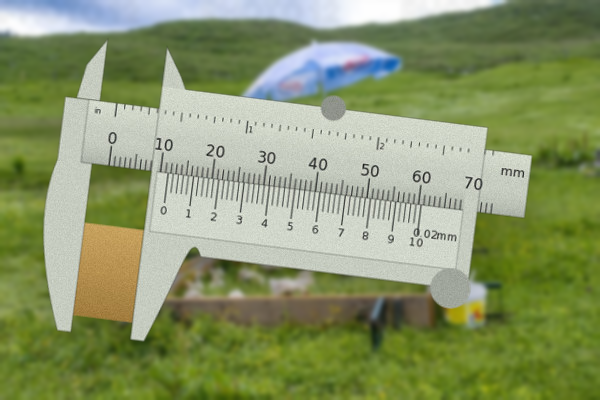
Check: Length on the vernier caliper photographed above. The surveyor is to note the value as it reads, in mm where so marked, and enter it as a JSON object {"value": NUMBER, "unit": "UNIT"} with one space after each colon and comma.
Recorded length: {"value": 11.5, "unit": "mm"}
